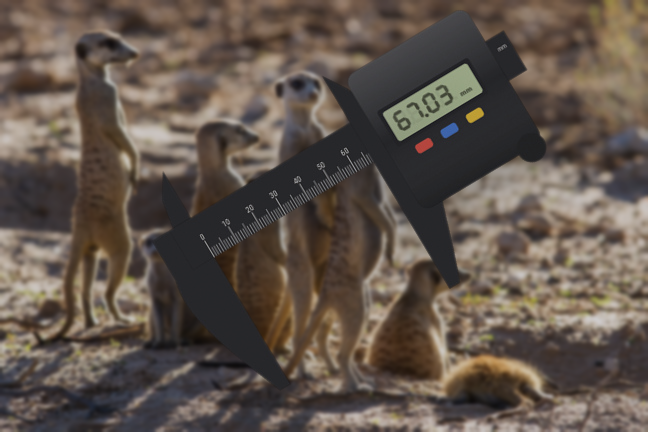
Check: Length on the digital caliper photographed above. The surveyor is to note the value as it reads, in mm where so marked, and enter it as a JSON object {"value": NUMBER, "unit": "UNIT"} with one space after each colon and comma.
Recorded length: {"value": 67.03, "unit": "mm"}
